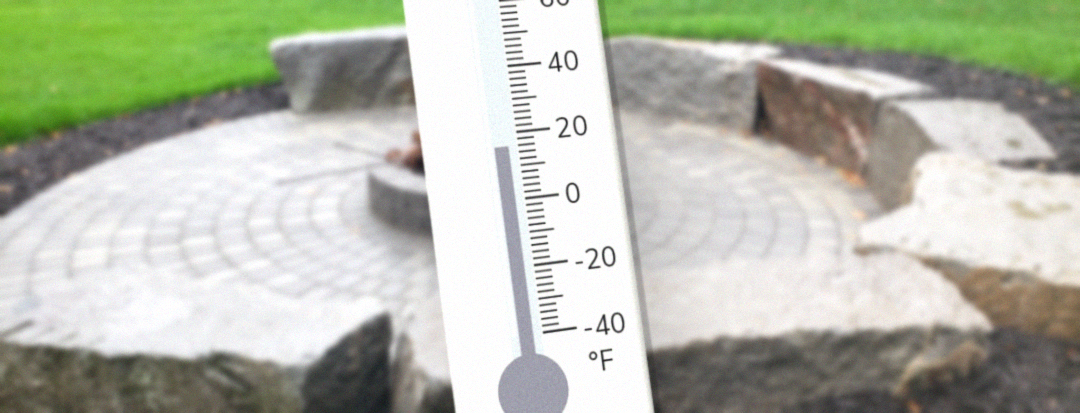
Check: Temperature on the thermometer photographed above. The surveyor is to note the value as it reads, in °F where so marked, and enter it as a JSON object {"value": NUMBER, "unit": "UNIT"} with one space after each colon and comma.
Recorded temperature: {"value": 16, "unit": "°F"}
